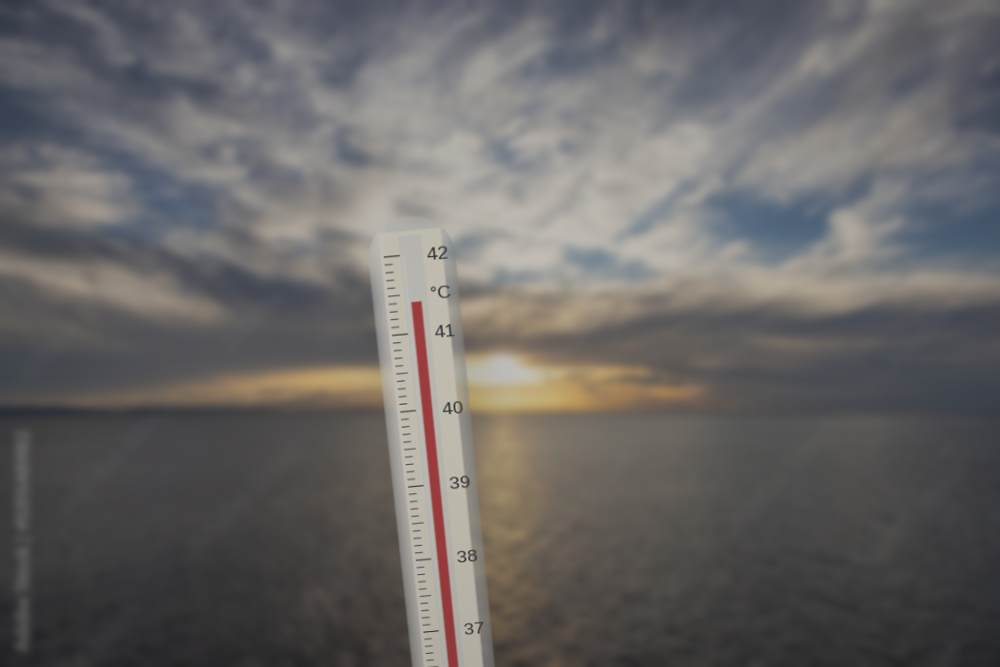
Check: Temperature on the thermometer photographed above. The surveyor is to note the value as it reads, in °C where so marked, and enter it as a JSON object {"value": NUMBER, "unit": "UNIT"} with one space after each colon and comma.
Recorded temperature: {"value": 41.4, "unit": "°C"}
